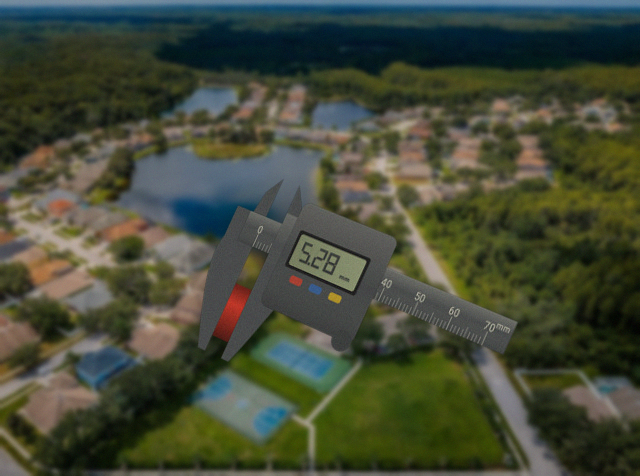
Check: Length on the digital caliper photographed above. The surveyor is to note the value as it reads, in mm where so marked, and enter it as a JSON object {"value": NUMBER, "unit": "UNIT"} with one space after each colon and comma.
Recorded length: {"value": 5.28, "unit": "mm"}
